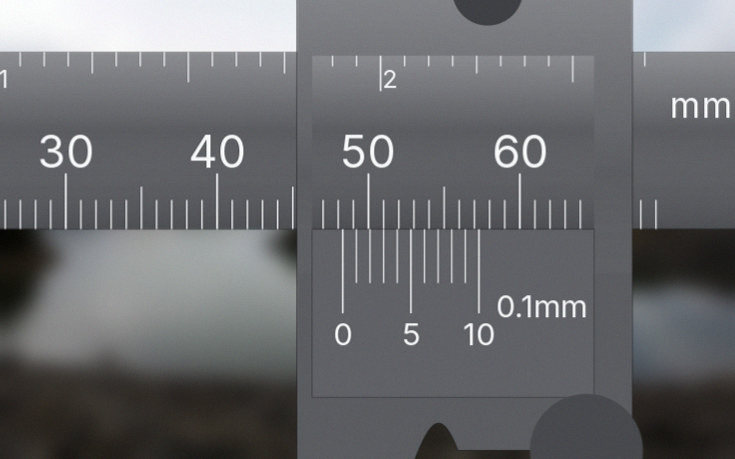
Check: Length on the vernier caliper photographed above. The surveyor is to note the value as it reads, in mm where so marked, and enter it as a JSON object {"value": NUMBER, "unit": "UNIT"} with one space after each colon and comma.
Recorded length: {"value": 48.3, "unit": "mm"}
